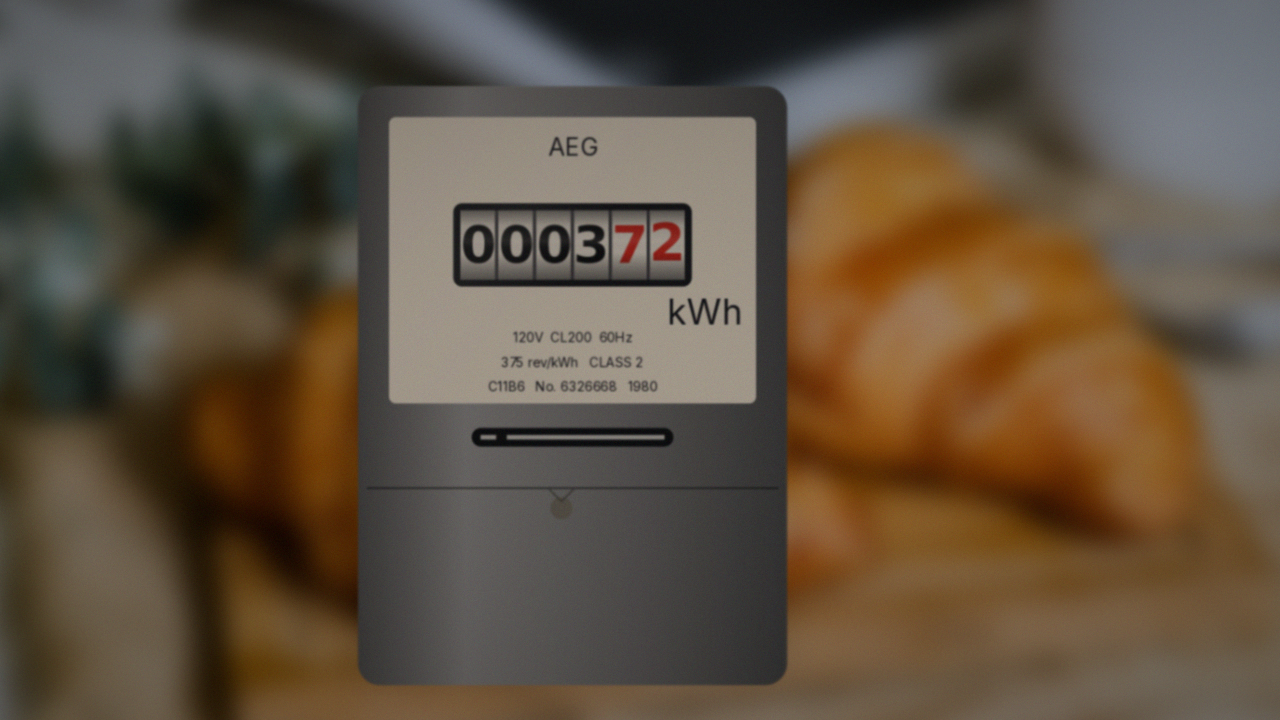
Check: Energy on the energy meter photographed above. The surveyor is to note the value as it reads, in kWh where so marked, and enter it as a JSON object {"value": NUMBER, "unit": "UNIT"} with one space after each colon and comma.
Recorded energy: {"value": 3.72, "unit": "kWh"}
